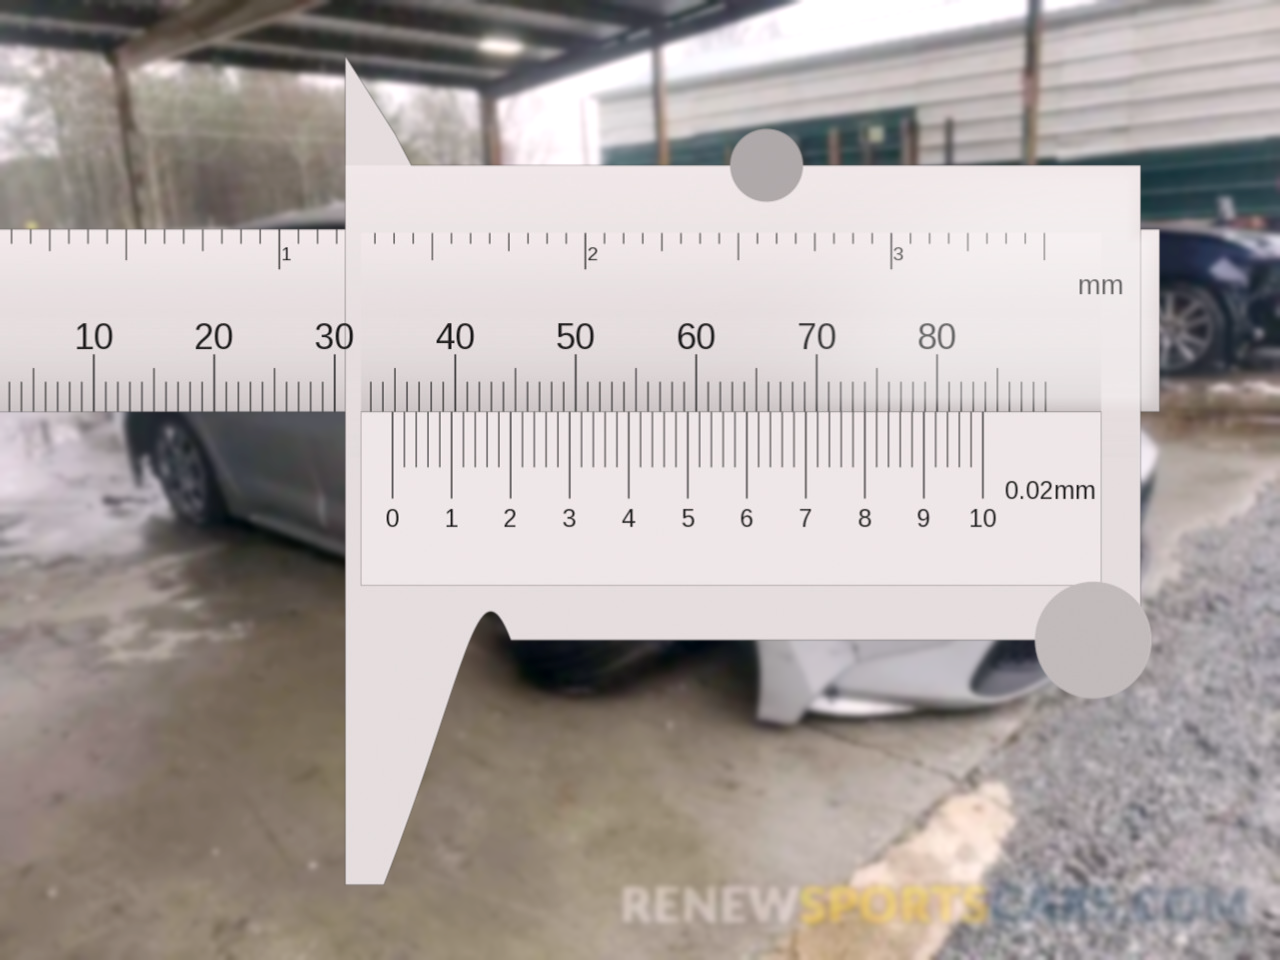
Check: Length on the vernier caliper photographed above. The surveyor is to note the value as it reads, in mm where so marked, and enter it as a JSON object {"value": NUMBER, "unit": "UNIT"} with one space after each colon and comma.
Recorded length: {"value": 34.8, "unit": "mm"}
